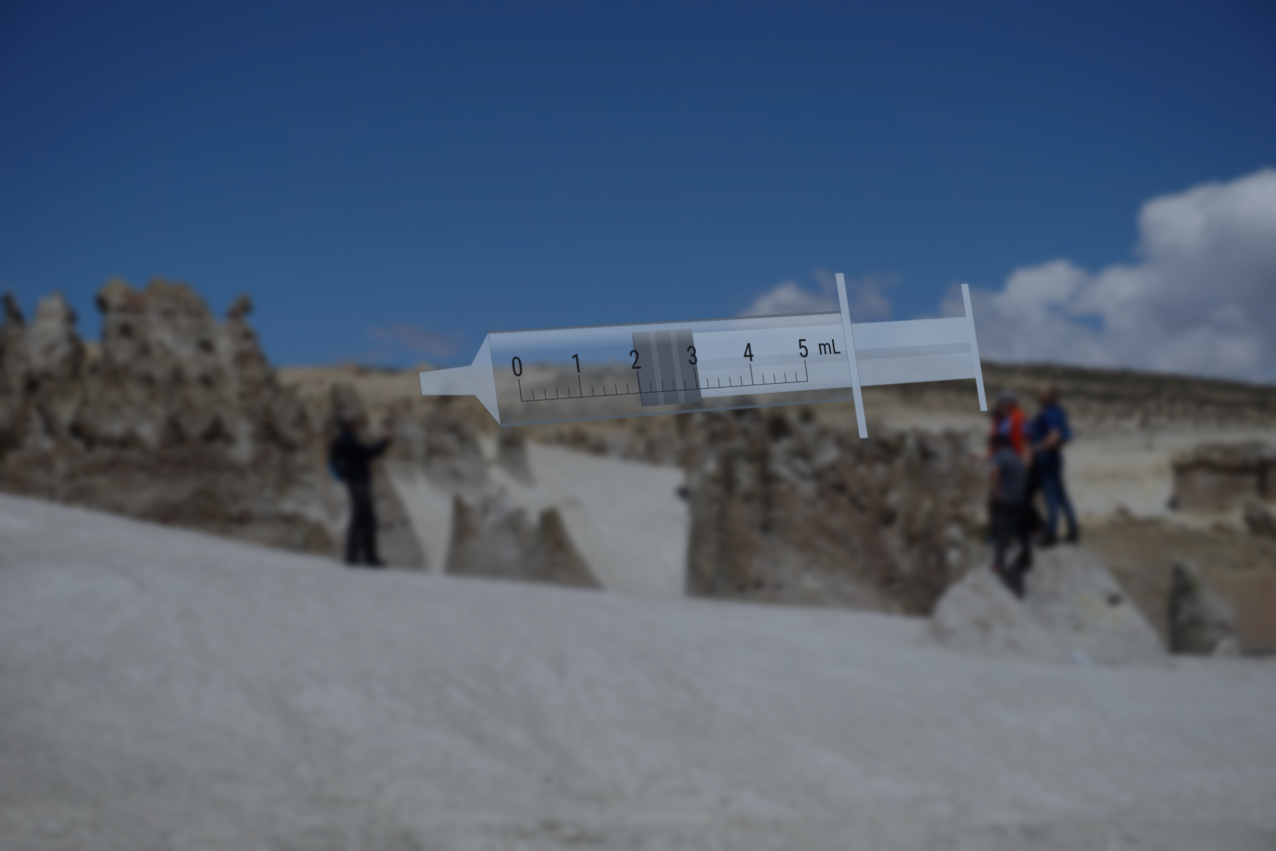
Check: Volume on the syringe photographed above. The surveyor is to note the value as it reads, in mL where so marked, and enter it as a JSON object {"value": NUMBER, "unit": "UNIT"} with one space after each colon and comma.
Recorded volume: {"value": 2, "unit": "mL"}
